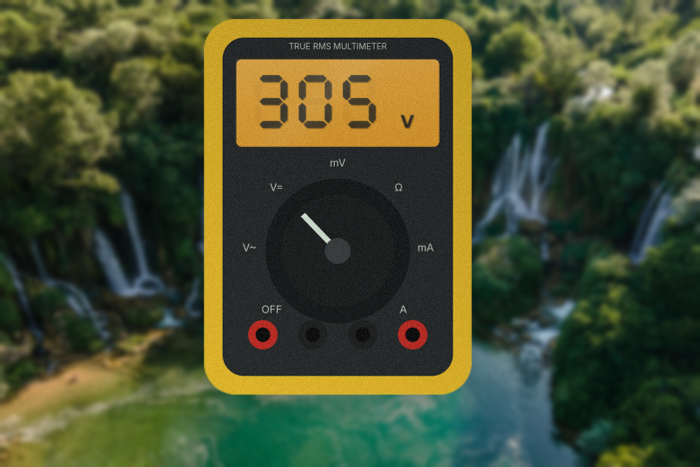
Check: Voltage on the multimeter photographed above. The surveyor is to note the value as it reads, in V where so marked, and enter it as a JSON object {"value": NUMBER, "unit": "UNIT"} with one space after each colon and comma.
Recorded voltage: {"value": 305, "unit": "V"}
